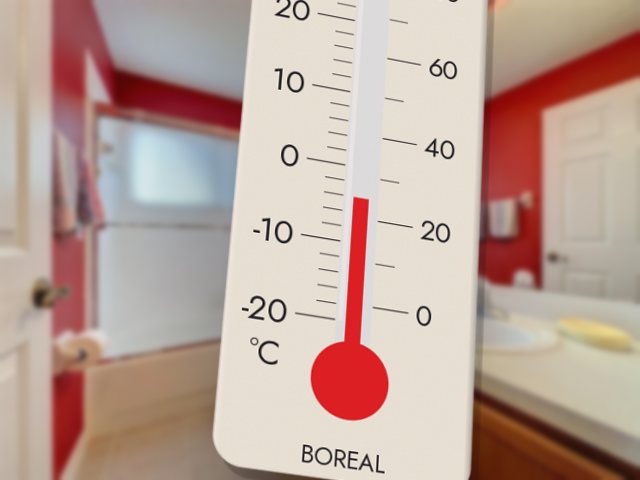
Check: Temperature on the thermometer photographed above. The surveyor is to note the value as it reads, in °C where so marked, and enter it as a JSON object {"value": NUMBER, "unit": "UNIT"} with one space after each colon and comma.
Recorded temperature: {"value": -4, "unit": "°C"}
